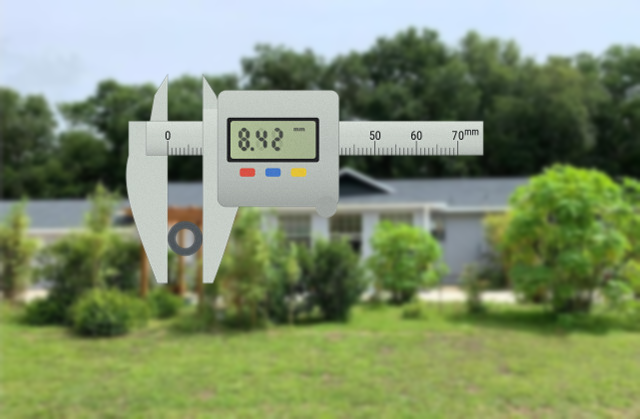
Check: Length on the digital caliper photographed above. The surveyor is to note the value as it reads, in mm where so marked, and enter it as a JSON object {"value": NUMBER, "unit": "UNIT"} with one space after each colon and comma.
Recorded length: {"value": 8.42, "unit": "mm"}
